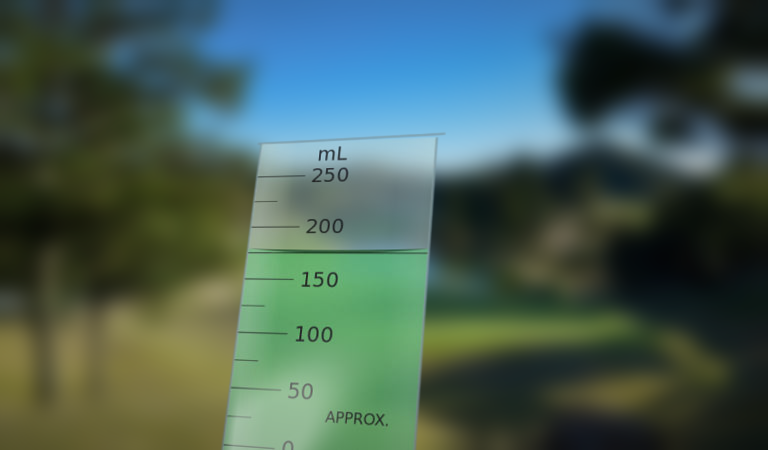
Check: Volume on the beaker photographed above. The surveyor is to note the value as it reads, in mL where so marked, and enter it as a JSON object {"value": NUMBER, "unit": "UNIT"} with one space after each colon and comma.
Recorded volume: {"value": 175, "unit": "mL"}
